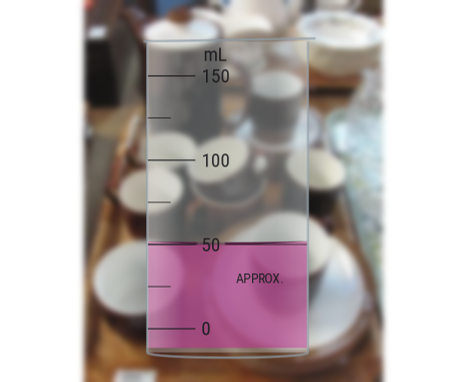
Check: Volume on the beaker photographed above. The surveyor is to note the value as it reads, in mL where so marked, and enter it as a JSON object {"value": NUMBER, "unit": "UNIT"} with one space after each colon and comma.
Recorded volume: {"value": 50, "unit": "mL"}
